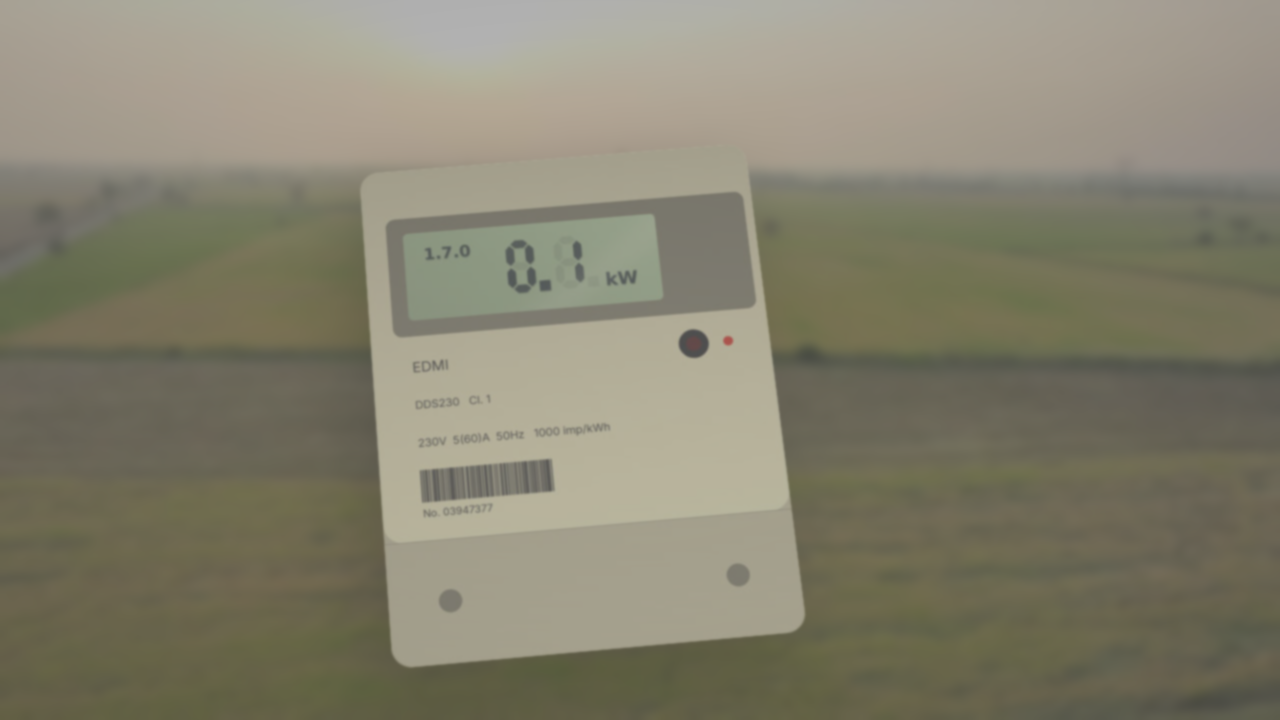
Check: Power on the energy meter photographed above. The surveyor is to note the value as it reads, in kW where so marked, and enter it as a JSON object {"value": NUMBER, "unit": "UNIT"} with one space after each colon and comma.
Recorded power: {"value": 0.1, "unit": "kW"}
